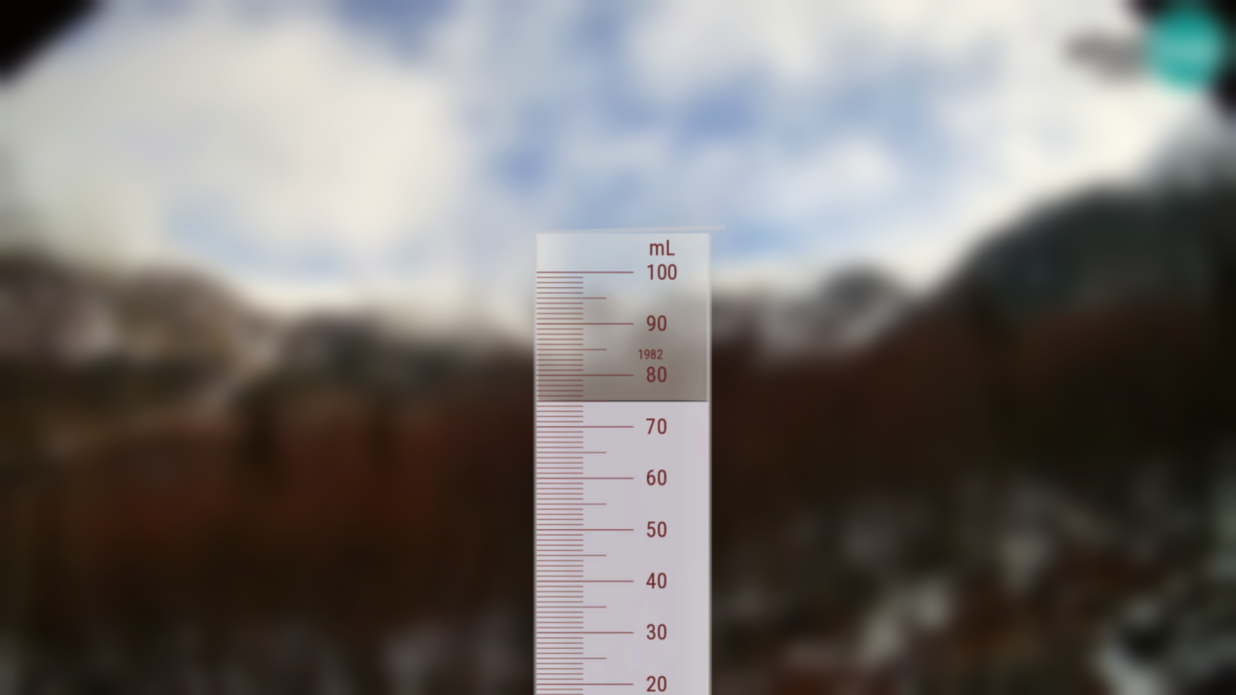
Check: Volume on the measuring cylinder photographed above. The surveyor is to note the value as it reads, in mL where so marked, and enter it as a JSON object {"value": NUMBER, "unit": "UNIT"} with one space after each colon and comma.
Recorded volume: {"value": 75, "unit": "mL"}
